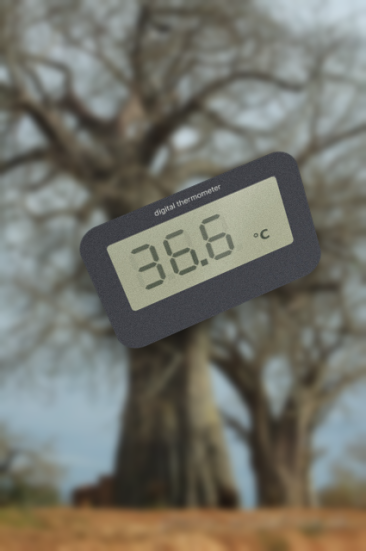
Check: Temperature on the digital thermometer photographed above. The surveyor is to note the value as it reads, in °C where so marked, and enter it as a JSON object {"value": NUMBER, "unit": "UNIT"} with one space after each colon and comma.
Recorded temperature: {"value": 36.6, "unit": "°C"}
